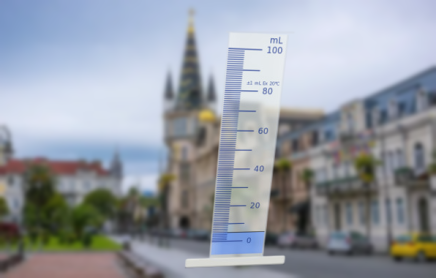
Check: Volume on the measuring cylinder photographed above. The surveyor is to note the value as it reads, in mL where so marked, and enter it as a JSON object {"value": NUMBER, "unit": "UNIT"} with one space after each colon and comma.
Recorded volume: {"value": 5, "unit": "mL"}
